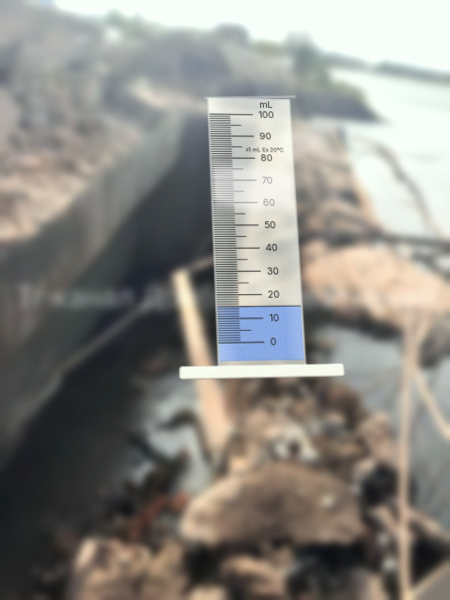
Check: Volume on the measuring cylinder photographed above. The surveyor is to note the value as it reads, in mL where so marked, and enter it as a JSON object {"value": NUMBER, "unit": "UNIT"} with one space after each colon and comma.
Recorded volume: {"value": 15, "unit": "mL"}
